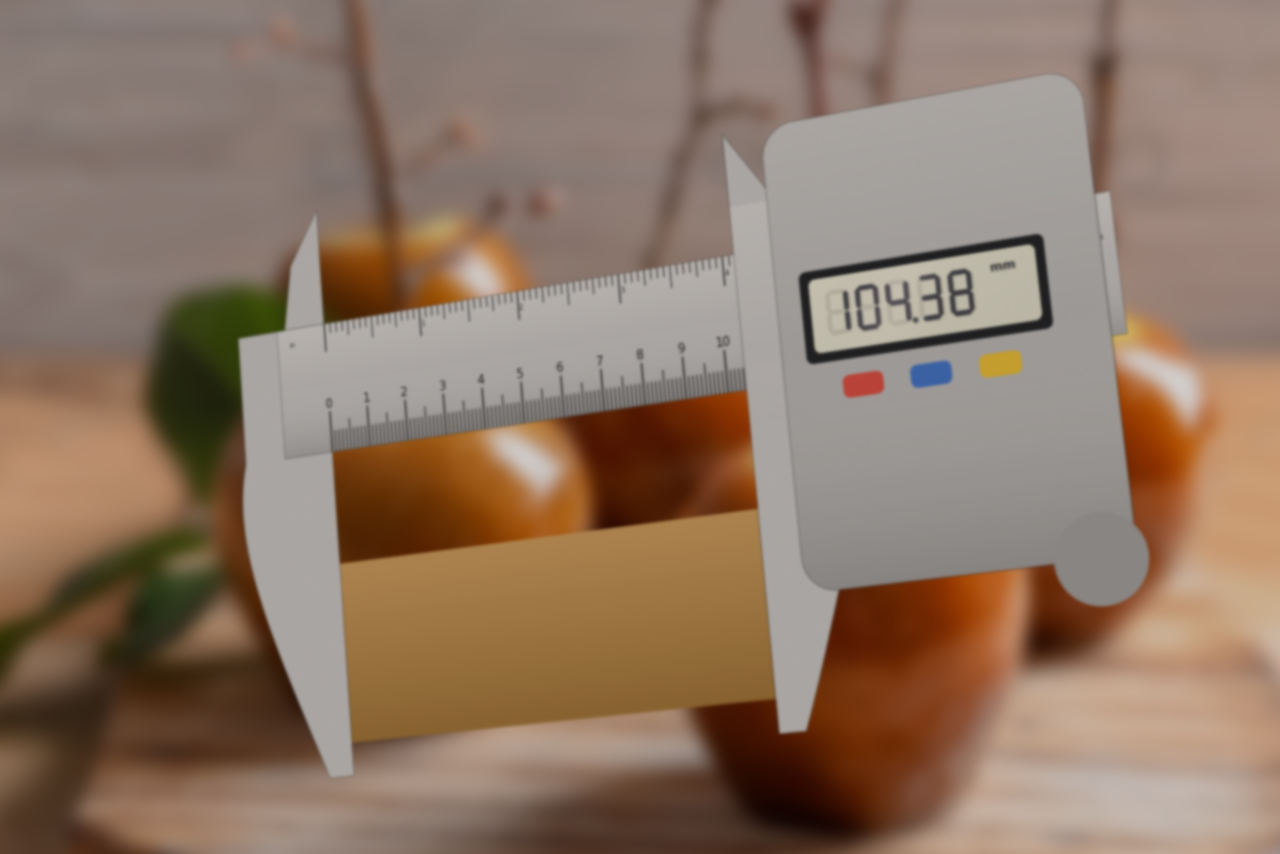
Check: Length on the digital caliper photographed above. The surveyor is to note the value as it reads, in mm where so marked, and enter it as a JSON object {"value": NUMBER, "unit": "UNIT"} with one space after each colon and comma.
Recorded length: {"value": 104.38, "unit": "mm"}
